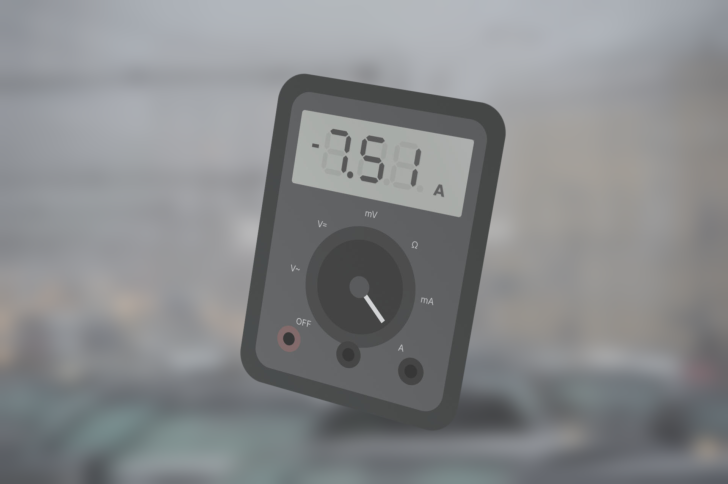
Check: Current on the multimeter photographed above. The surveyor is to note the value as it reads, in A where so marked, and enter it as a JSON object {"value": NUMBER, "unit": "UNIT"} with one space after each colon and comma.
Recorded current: {"value": -7.51, "unit": "A"}
